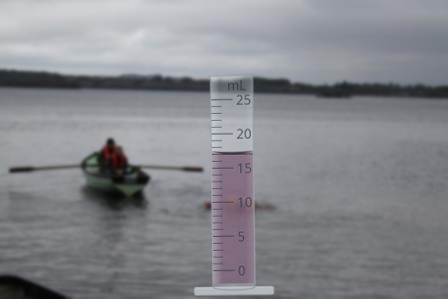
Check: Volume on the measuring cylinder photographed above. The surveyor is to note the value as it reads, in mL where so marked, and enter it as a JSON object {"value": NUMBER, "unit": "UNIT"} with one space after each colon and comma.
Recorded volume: {"value": 17, "unit": "mL"}
